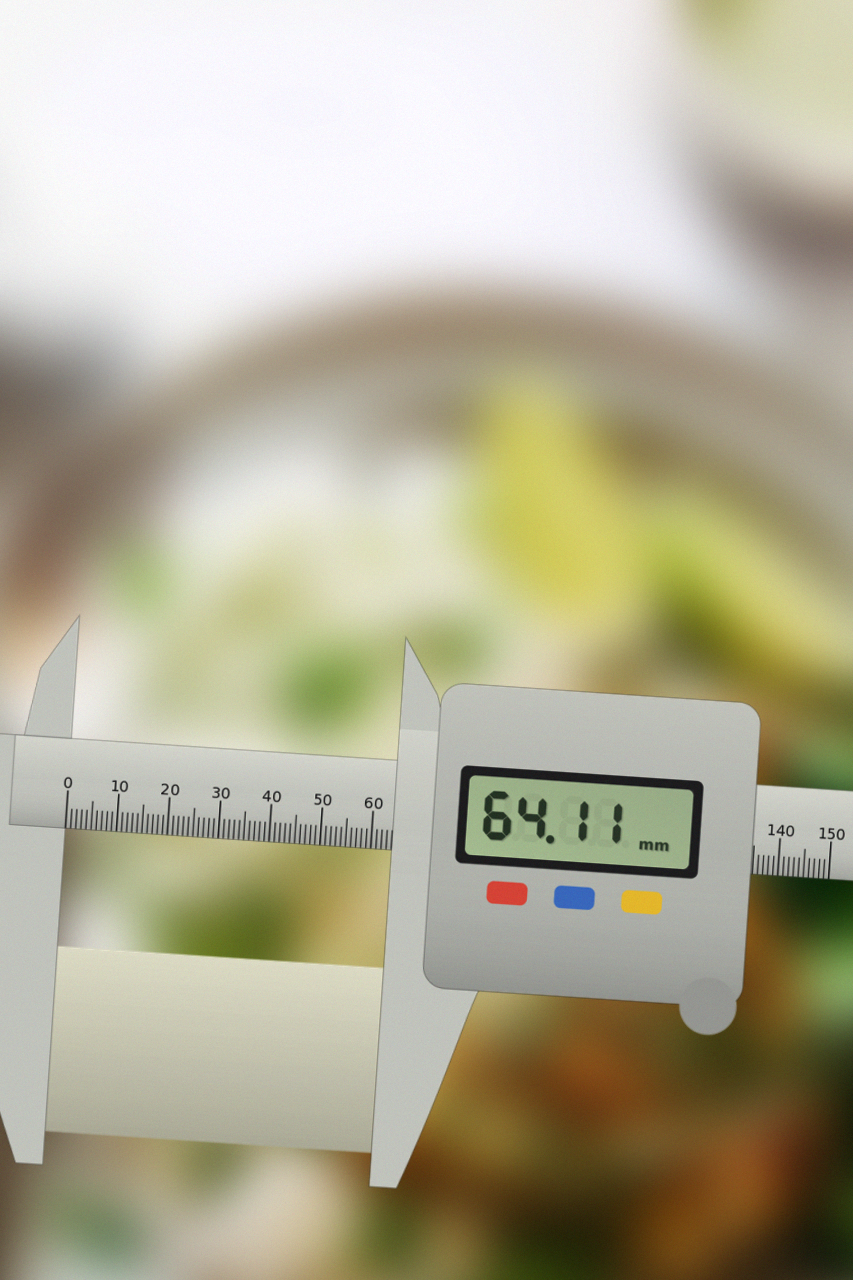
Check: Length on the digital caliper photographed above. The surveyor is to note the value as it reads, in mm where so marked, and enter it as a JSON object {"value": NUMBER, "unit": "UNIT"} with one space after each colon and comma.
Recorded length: {"value": 64.11, "unit": "mm"}
